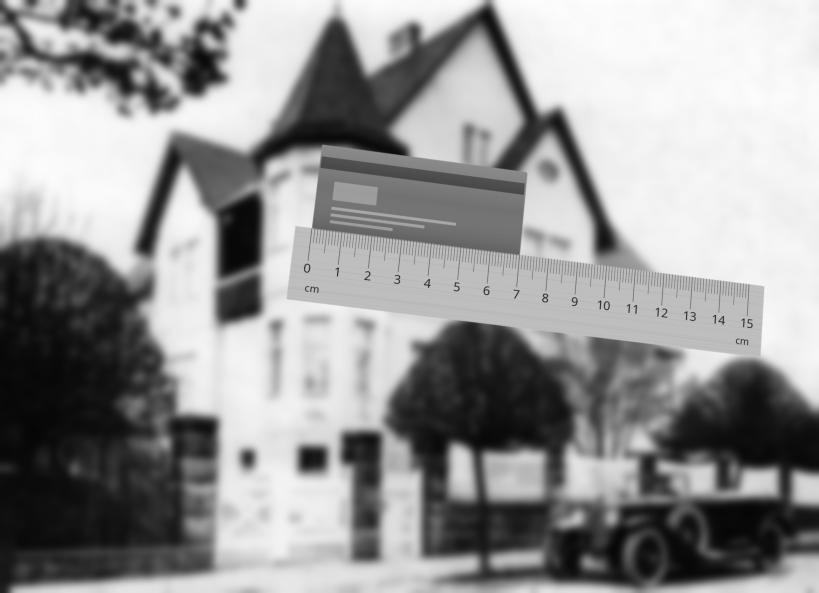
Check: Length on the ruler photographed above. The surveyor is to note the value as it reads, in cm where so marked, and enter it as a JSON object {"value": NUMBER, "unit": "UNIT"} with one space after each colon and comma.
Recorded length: {"value": 7, "unit": "cm"}
